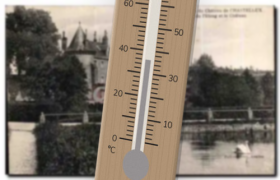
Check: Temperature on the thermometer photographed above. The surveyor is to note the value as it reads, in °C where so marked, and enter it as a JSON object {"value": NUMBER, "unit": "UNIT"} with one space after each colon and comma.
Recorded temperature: {"value": 36, "unit": "°C"}
